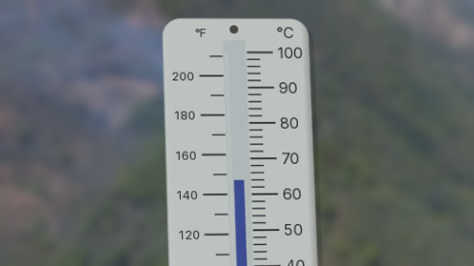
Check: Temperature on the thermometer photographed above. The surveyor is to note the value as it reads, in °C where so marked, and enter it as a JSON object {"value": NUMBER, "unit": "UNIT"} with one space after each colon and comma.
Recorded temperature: {"value": 64, "unit": "°C"}
